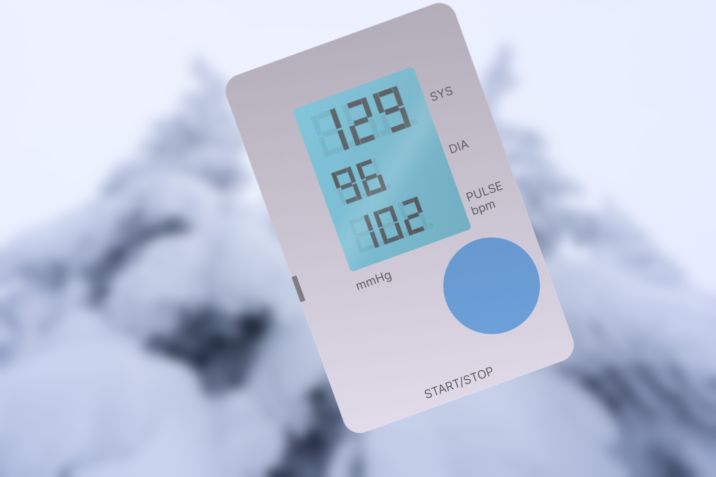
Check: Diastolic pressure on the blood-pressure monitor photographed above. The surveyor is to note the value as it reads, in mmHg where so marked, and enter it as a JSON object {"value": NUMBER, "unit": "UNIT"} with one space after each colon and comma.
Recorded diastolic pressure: {"value": 96, "unit": "mmHg"}
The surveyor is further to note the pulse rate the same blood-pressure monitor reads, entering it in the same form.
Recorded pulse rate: {"value": 102, "unit": "bpm"}
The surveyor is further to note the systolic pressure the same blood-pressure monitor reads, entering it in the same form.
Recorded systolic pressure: {"value": 129, "unit": "mmHg"}
